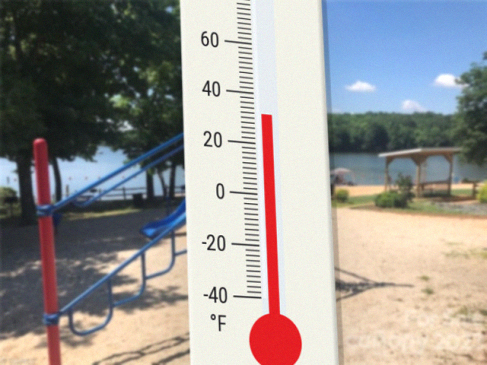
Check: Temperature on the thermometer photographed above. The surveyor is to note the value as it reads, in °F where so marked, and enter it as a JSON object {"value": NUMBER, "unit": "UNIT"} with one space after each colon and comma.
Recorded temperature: {"value": 32, "unit": "°F"}
